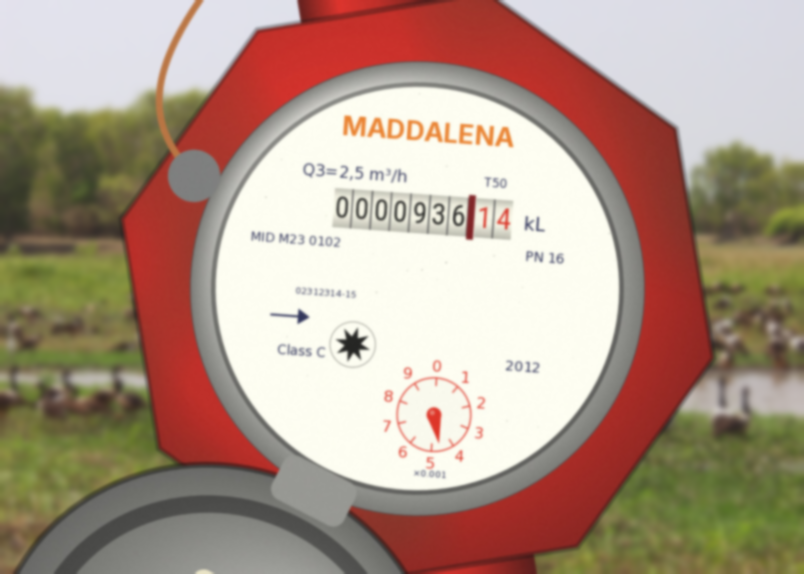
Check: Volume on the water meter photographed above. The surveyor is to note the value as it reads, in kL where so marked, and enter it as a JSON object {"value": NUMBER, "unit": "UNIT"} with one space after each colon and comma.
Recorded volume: {"value": 936.144, "unit": "kL"}
